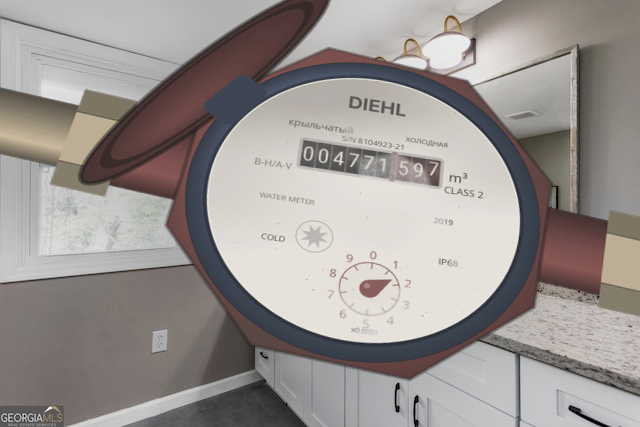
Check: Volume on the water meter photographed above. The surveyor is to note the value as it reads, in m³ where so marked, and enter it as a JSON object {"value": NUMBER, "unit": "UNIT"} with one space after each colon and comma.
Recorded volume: {"value": 4771.5971, "unit": "m³"}
